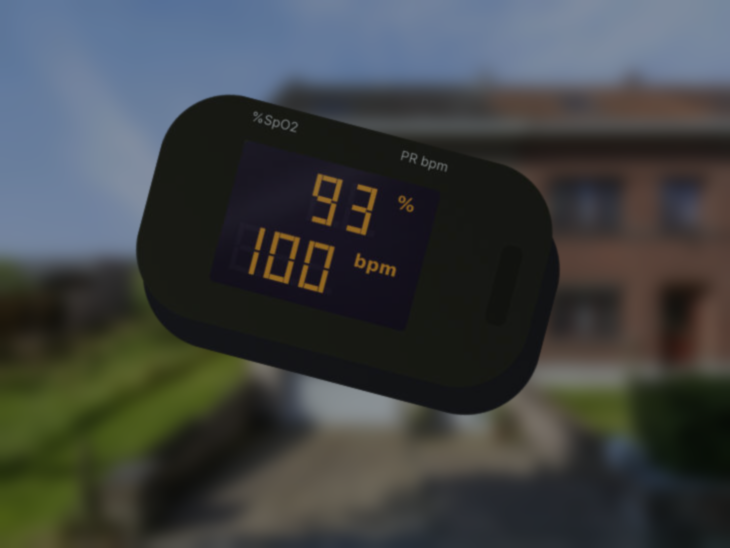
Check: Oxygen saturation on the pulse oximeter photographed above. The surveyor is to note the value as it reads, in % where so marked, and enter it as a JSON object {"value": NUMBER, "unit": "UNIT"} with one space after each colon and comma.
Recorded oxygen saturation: {"value": 93, "unit": "%"}
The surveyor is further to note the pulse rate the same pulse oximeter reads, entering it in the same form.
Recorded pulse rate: {"value": 100, "unit": "bpm"}
